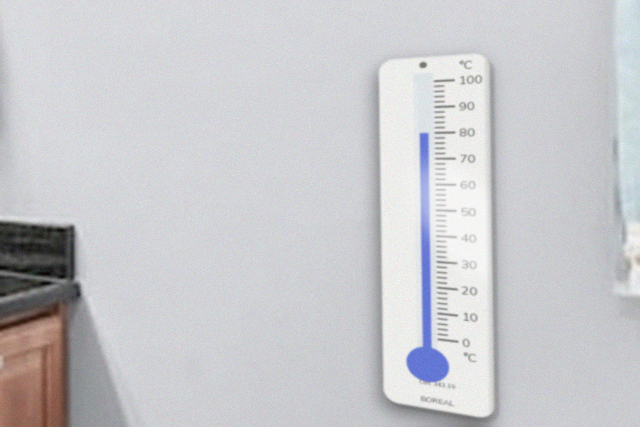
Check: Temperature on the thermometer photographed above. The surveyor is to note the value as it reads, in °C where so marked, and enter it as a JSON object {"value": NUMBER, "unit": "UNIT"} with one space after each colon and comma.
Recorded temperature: {"value": 80, "unit": "°C"}
